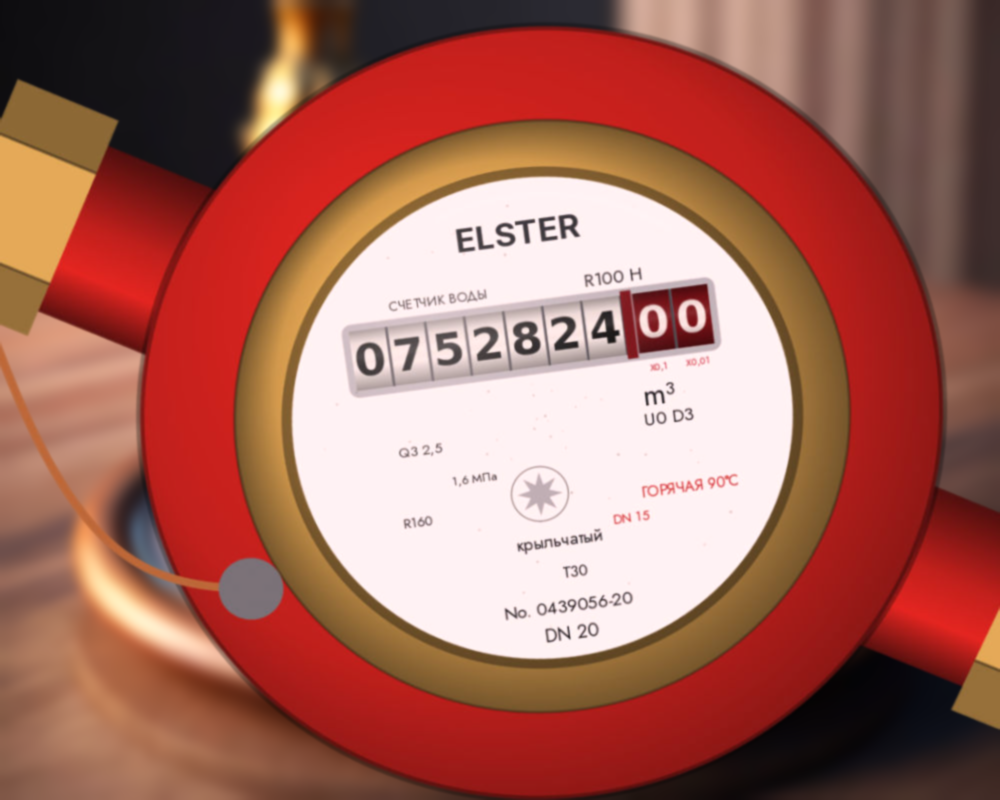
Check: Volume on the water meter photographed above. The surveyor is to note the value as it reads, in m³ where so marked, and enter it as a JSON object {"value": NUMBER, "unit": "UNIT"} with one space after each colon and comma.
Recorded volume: {"value": 752824.00, "unit": "m³"}
